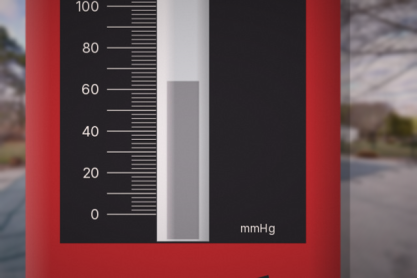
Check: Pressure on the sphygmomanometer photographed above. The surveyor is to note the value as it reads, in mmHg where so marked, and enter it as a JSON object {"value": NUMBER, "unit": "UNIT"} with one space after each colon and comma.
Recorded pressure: {"value": 64, "unit": "mmHg"}
